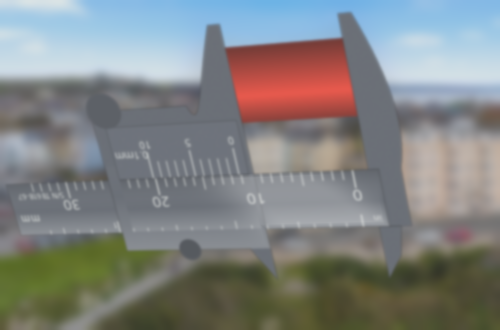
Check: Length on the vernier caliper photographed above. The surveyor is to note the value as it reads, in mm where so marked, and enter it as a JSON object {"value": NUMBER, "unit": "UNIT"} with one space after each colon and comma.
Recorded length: {"value": 11.2, "unit": "mm"}
